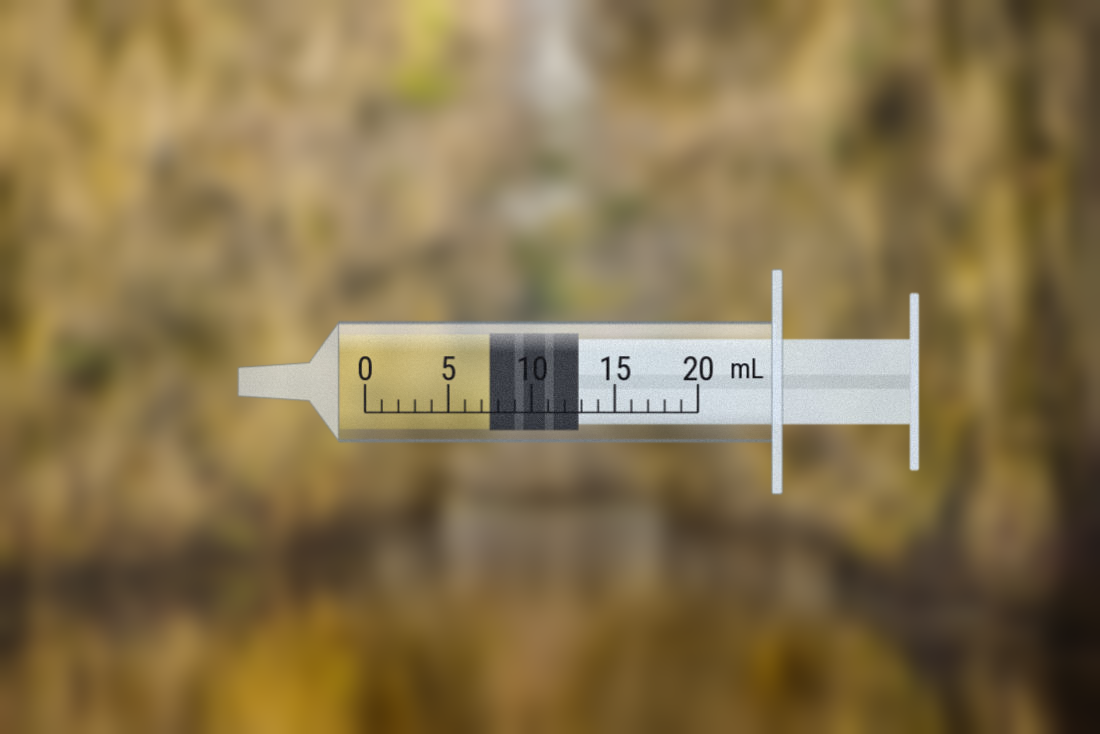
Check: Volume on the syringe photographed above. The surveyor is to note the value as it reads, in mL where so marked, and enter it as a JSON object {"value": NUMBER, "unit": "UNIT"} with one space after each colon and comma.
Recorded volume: {"value": 7.5, "unit": "mL"}
